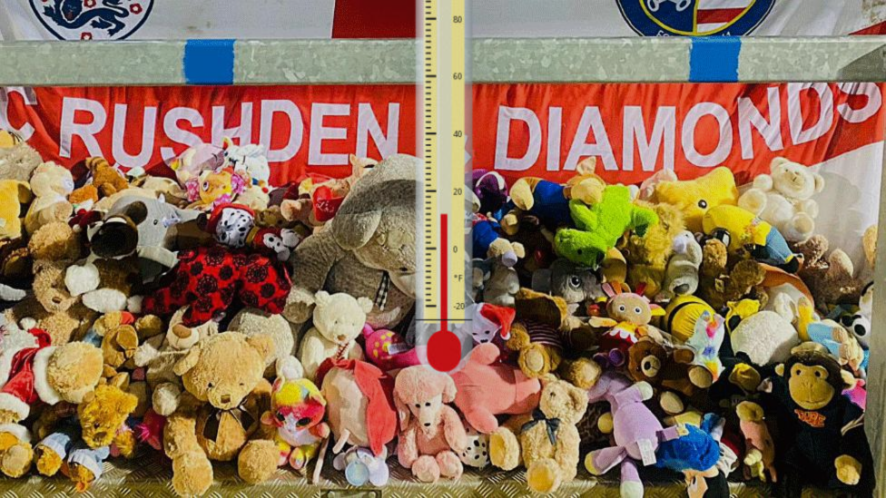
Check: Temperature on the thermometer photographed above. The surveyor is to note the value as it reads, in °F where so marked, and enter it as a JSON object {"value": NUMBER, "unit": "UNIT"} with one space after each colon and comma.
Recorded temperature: {"value": 12, "unit": "°F"}
